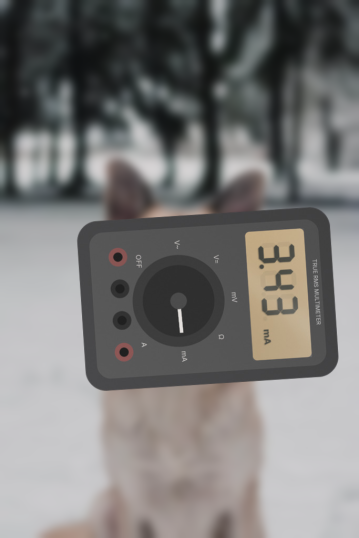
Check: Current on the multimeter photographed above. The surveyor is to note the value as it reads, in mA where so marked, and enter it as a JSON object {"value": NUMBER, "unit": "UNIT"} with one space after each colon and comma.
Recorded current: {"value": 3.43, "unit": "mA"}
